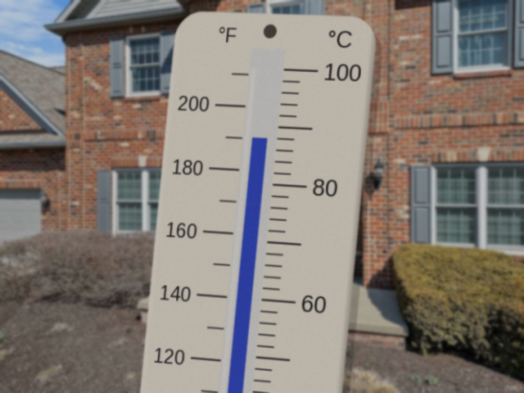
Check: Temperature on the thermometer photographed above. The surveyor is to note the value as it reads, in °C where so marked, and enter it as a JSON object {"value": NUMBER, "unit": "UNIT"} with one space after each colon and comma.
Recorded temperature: {"value": 88, "unit": "°C"}
